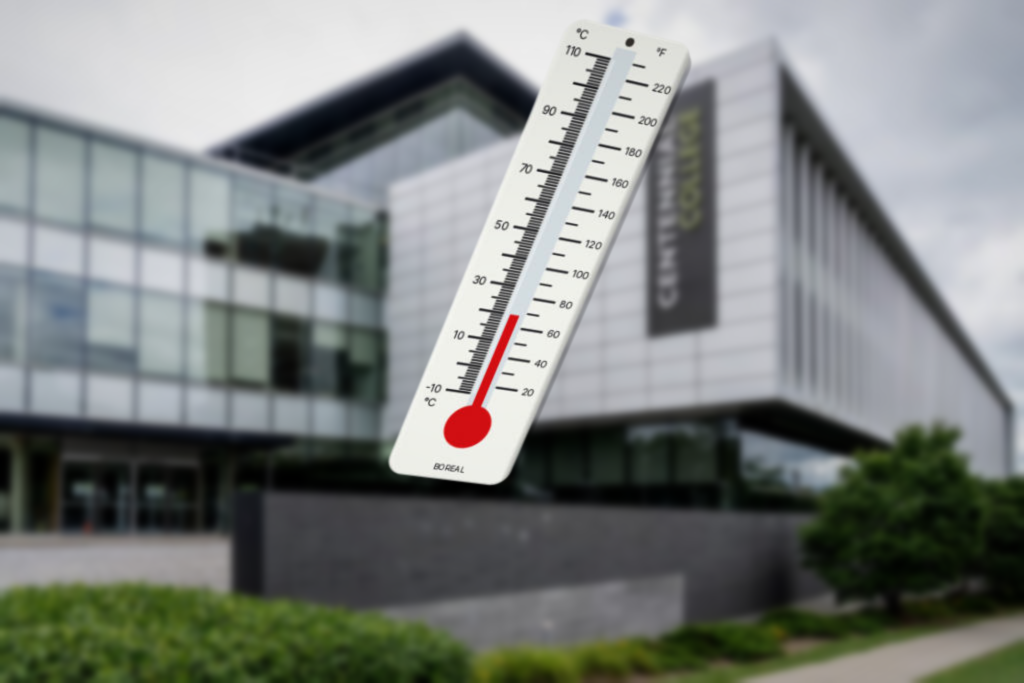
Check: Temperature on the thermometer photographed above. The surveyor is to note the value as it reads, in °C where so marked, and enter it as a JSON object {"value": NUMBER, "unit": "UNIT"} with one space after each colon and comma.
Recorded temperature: {"value": 20, "unit": "°C"}
